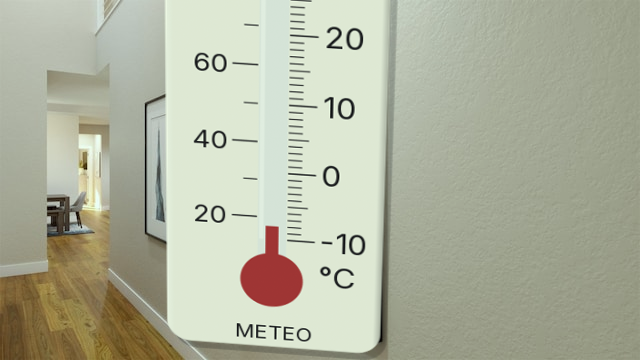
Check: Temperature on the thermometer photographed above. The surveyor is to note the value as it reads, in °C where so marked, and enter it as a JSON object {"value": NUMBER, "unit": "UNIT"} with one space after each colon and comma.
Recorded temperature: {"value": -8, "unit": "°C"}
